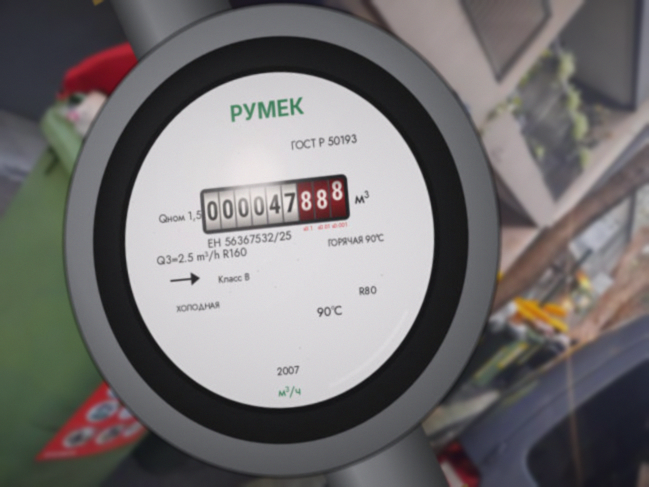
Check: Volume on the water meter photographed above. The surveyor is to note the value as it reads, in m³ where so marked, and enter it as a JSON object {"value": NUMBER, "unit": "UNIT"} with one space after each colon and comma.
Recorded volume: {"value": 47.888, "unit": "m³"}
